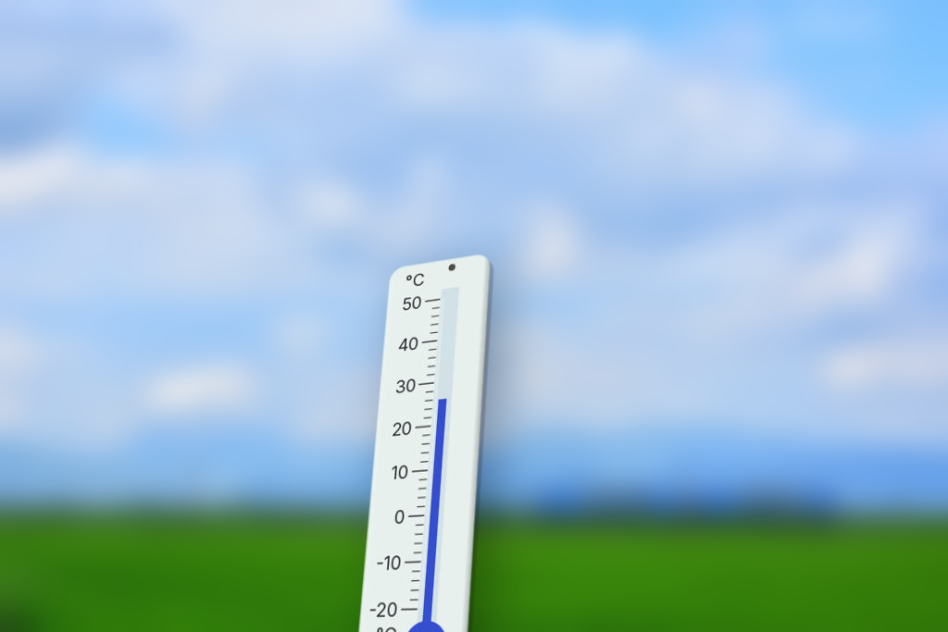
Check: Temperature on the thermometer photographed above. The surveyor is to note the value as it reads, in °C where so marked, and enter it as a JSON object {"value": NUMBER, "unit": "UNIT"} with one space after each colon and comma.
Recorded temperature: {"value": 26, "unit": "°C"}
